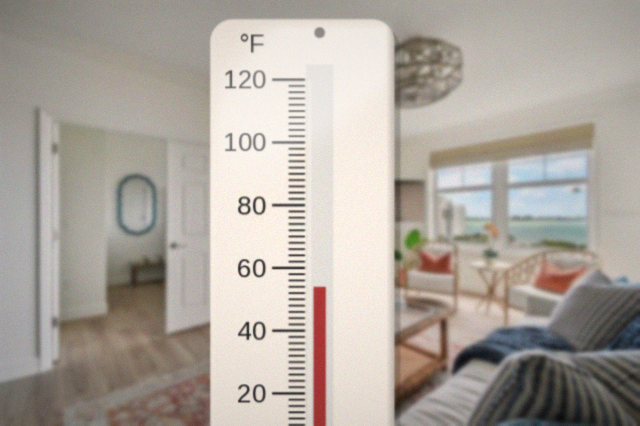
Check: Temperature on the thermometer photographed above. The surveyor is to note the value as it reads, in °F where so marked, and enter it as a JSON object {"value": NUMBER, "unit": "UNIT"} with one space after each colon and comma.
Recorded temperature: {"value": 54, "unit": "°F"}
